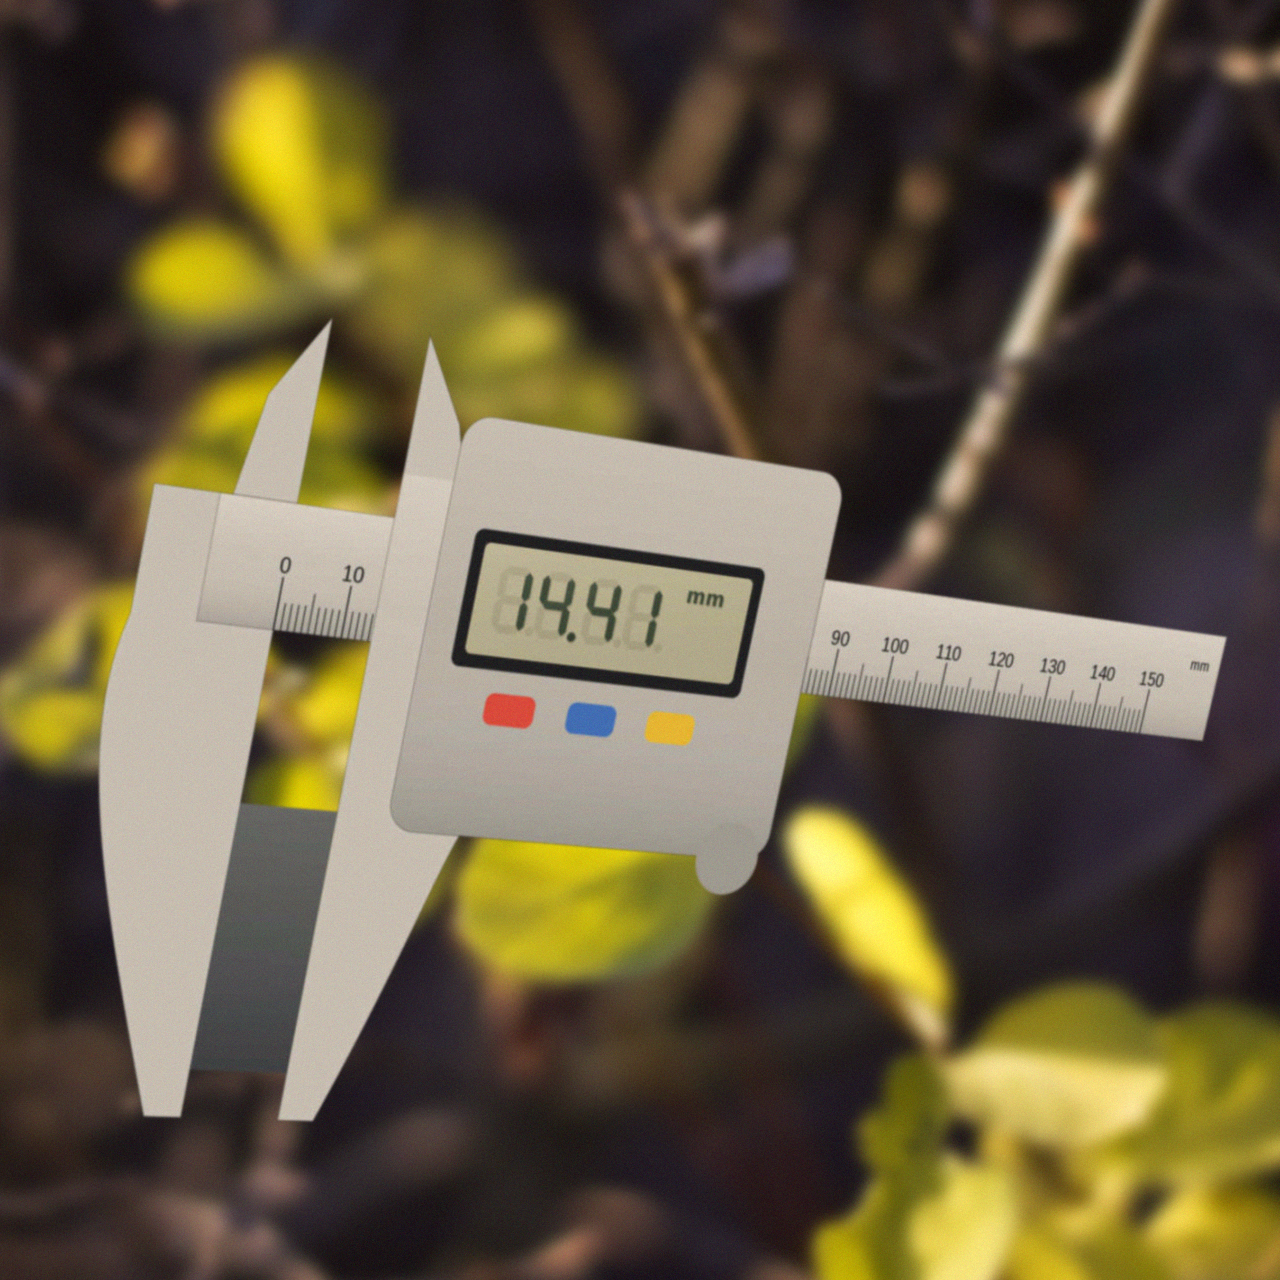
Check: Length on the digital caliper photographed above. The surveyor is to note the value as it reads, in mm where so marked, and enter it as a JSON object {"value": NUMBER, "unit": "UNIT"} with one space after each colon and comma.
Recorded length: {"value": 14.41, "unit": "mm"}
